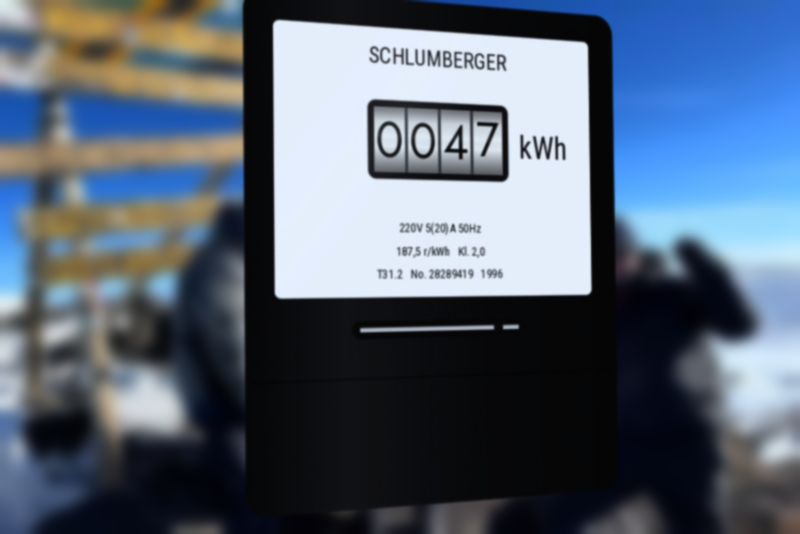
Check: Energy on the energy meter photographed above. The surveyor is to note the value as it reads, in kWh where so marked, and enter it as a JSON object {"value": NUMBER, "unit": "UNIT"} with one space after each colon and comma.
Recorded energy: {"value": 47, "unit": "kWh"}
